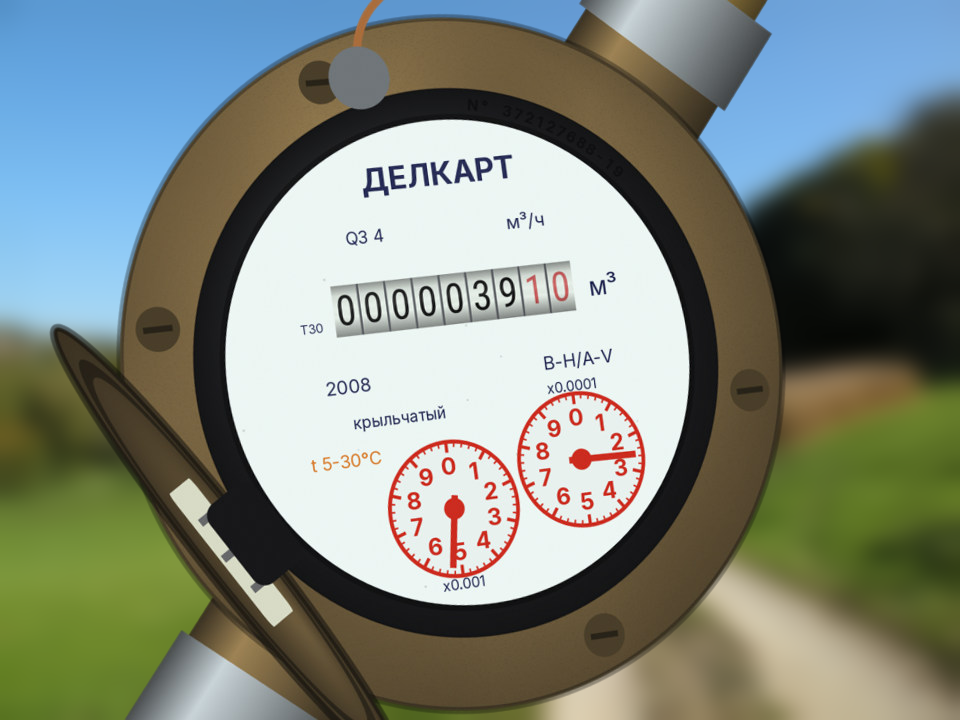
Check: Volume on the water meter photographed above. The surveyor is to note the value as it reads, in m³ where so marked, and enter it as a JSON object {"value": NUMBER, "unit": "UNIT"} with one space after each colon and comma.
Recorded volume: {"value": 39.1052, "unit": "m³"}
